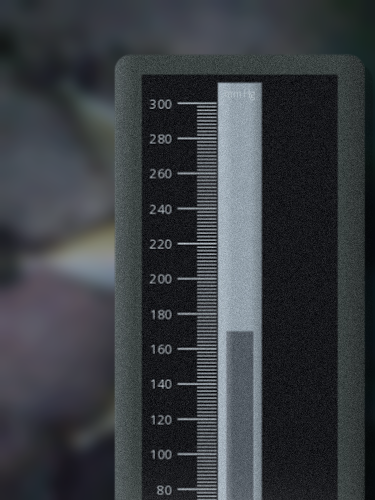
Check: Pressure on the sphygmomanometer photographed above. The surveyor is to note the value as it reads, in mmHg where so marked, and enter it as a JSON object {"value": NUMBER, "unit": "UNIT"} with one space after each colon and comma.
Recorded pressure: {"value": 170, "unit": "mmHg"}
